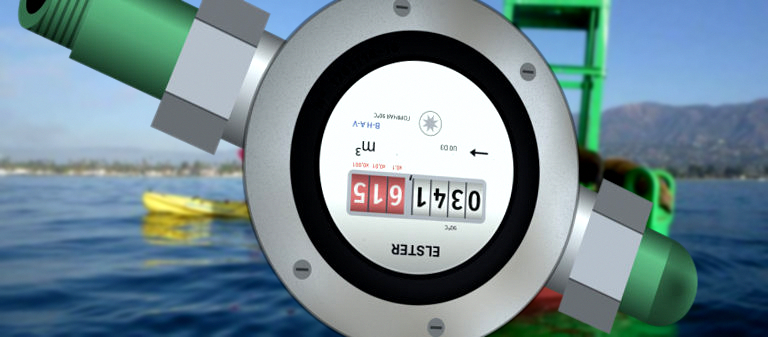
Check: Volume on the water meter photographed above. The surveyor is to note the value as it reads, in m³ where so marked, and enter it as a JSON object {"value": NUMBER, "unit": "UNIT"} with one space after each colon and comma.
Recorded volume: {"value": 341.615, "unit": "m³"}
